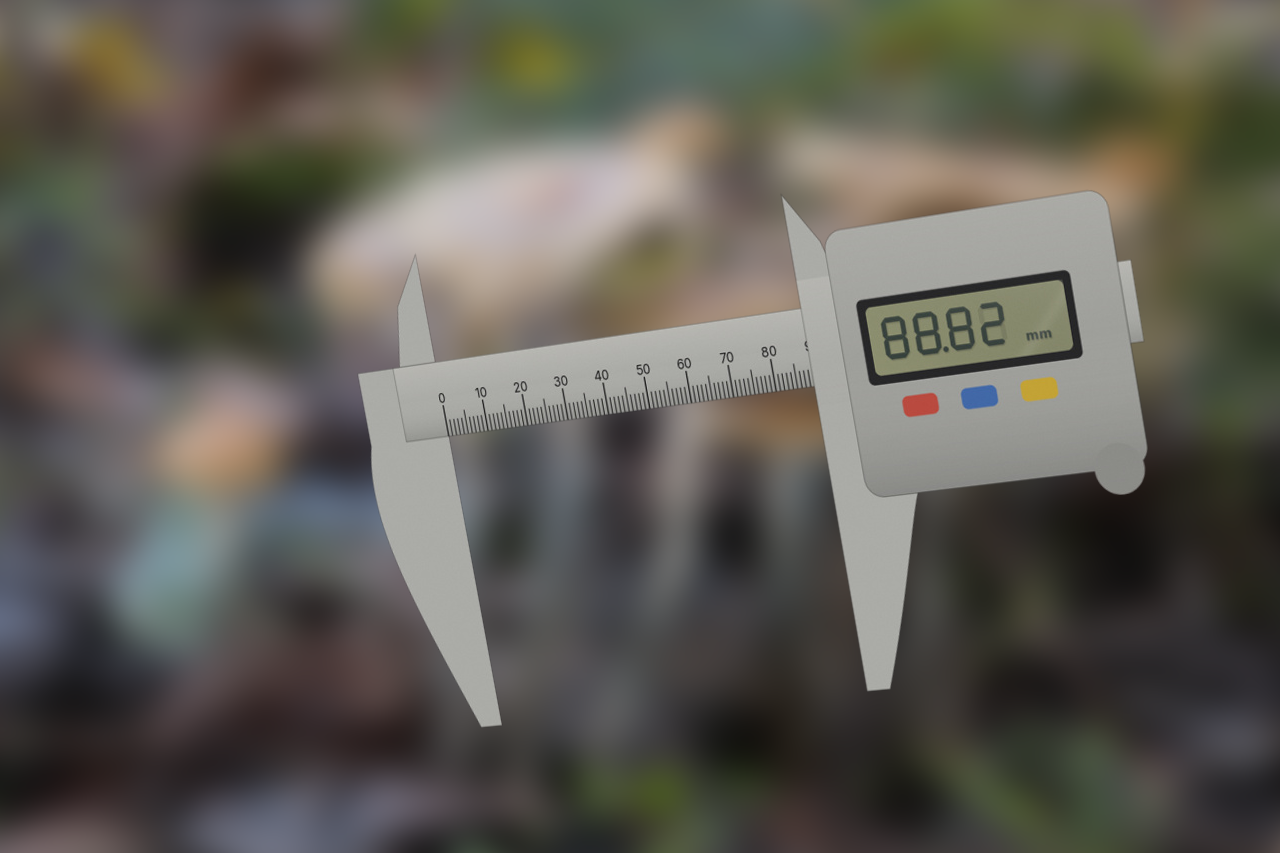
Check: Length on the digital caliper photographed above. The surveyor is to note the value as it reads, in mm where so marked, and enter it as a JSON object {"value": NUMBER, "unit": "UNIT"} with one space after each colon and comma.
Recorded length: {"value": 88.82, "unit": "mm"}
